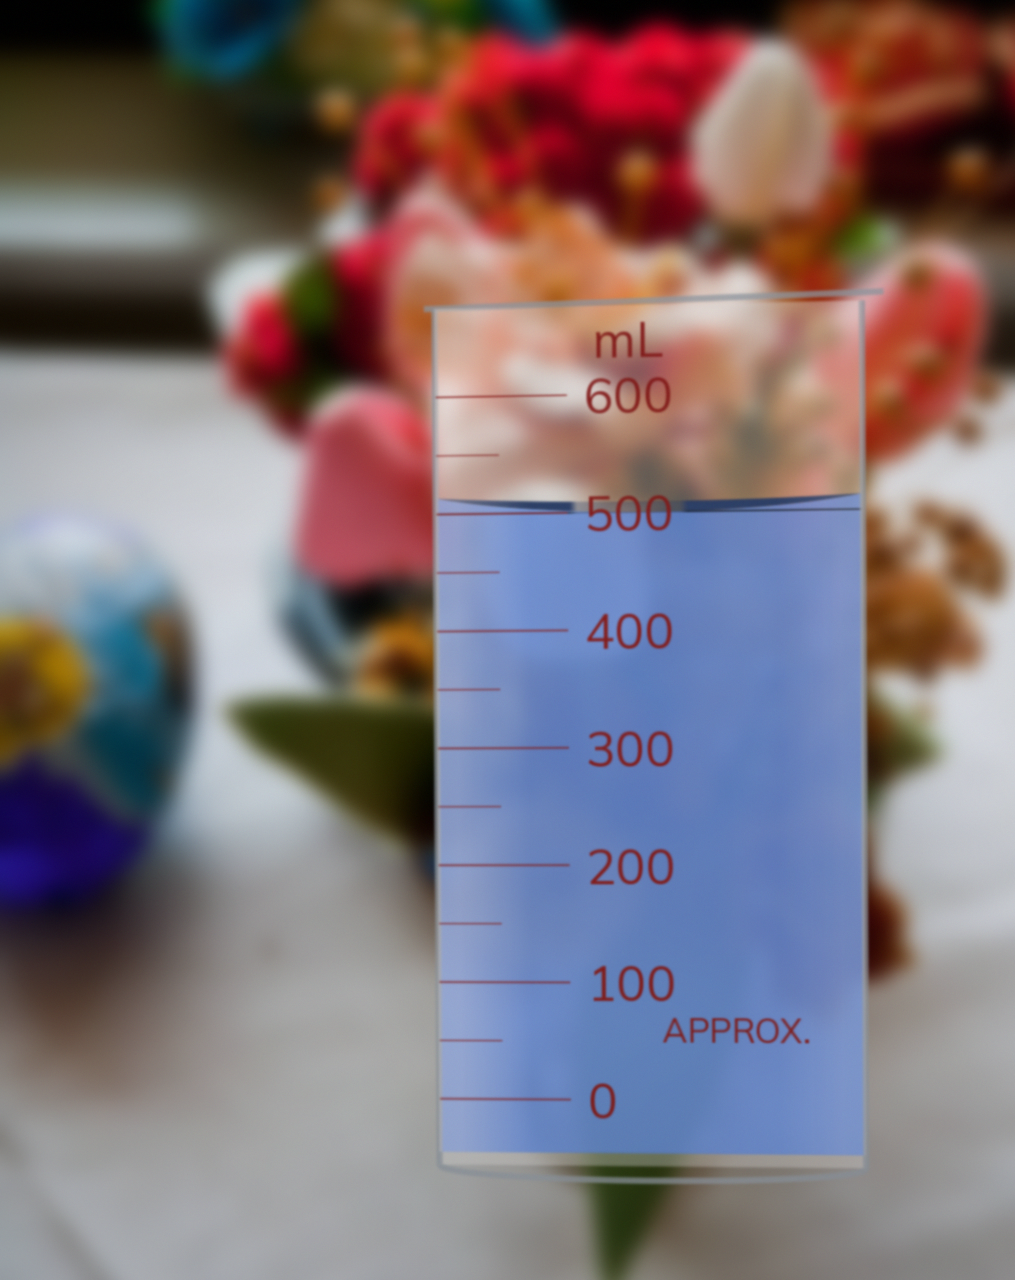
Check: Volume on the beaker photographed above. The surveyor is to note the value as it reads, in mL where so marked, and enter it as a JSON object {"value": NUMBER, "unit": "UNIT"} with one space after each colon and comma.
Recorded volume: {"value": 500, "unit": "mL"}
